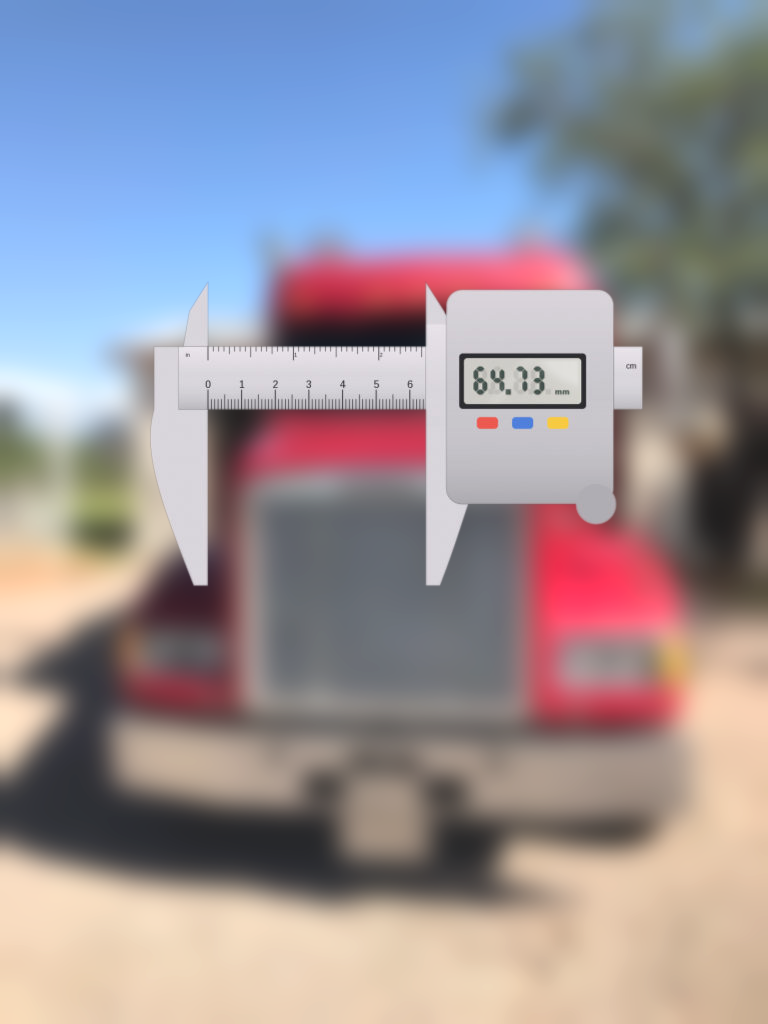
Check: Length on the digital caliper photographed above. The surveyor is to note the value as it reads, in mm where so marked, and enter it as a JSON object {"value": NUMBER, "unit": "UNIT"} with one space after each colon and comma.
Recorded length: {"value": 64.73, "unit": "mm"}
